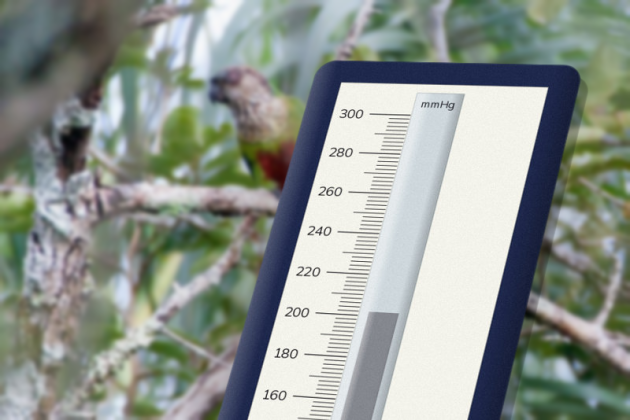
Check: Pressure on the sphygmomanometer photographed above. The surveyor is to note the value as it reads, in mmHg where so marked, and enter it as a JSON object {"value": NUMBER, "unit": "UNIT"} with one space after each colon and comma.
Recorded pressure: {"value": 202, "unit": "mmHg"}
